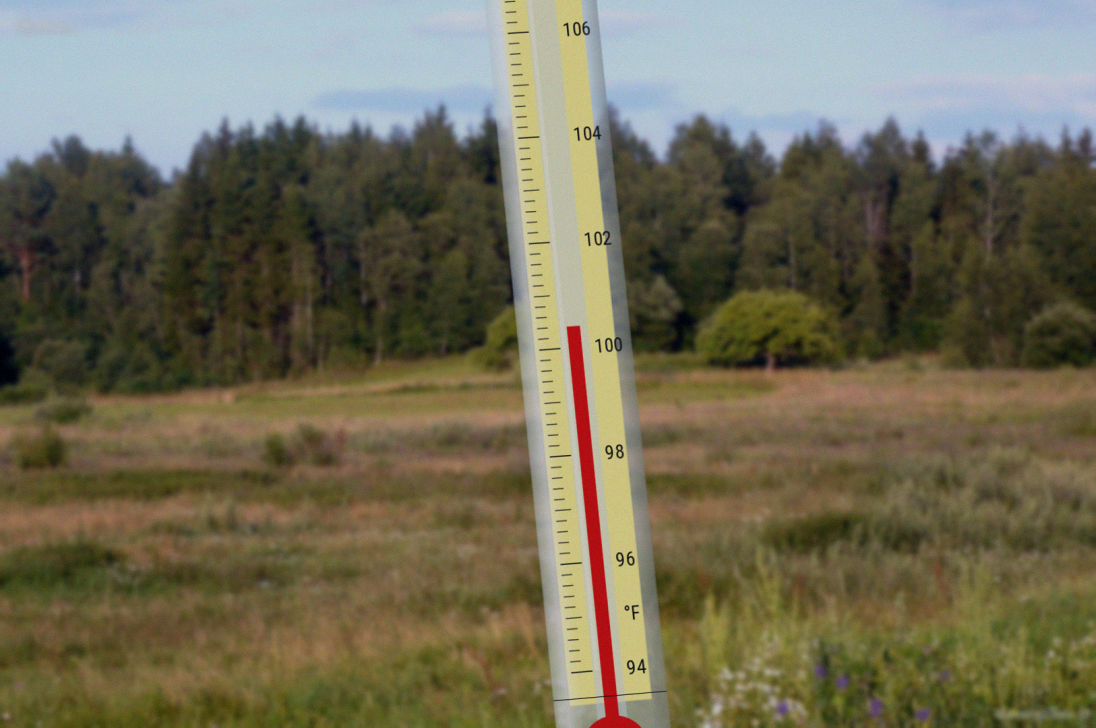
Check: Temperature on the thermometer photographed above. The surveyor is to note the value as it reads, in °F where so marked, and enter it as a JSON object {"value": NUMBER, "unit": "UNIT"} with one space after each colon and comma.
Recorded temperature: {"value": 100.4, "unit": "°F"}
